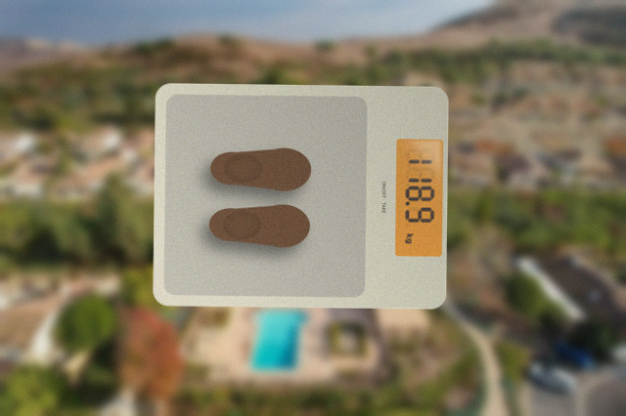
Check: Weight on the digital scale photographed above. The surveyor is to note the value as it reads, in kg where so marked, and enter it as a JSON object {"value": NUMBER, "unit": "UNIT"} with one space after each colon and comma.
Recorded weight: {"value": 118.9, "unit": "kg"}
